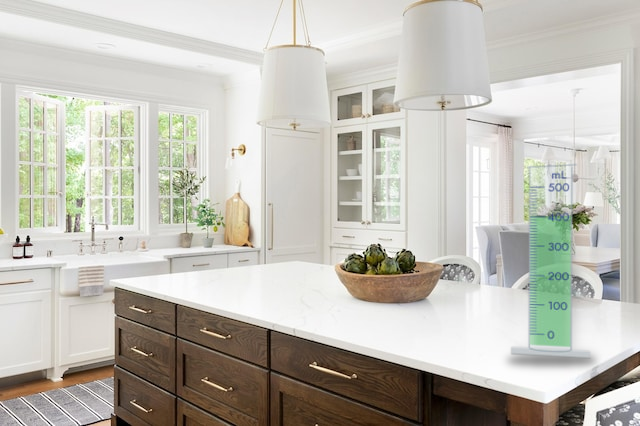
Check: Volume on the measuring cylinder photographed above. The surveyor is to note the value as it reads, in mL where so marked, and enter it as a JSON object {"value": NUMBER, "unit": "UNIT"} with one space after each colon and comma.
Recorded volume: {"value": 400, "unit": "mL"}
